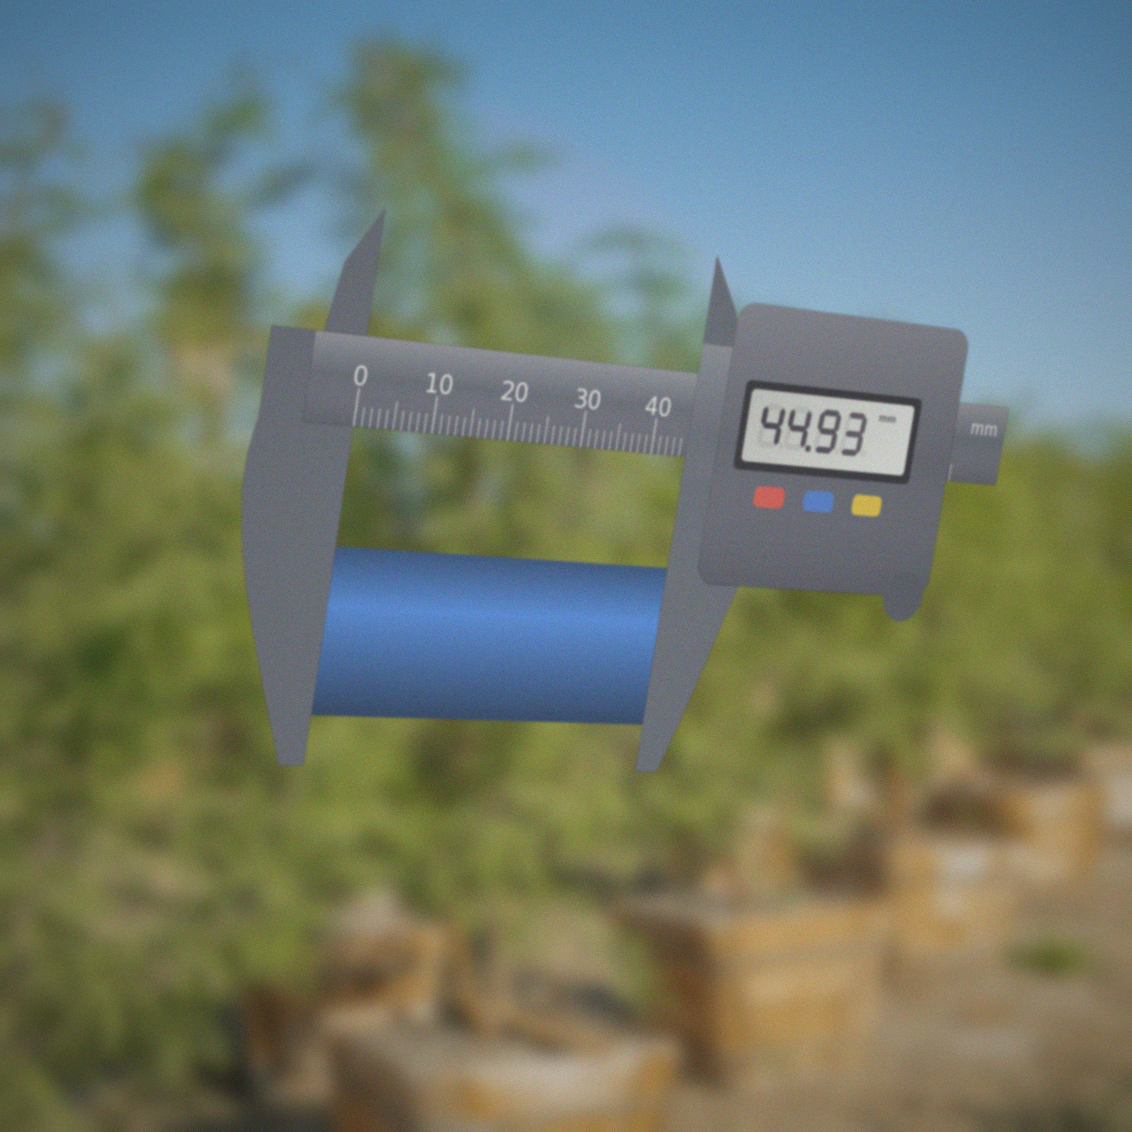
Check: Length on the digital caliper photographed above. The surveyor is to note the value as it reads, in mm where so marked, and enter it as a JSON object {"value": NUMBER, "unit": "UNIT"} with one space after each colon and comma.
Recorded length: {"value": 44.93, "unit": "mm"}
